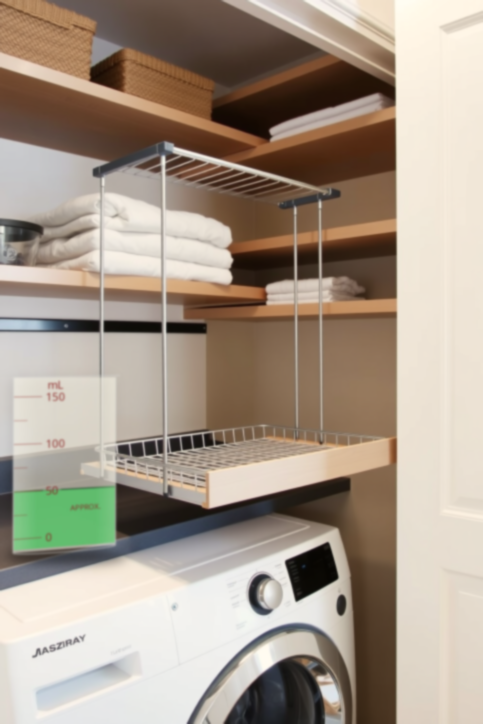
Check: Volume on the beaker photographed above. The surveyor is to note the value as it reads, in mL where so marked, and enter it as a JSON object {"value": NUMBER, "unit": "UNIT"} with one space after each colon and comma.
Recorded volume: {"value": 50, "unit": "mL"}
